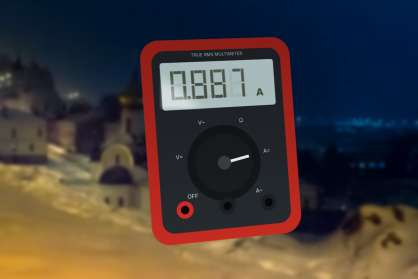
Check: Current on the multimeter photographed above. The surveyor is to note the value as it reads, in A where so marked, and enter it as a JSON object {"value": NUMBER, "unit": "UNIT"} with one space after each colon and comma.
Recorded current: {"value": 0.887, "unit": "A"}
